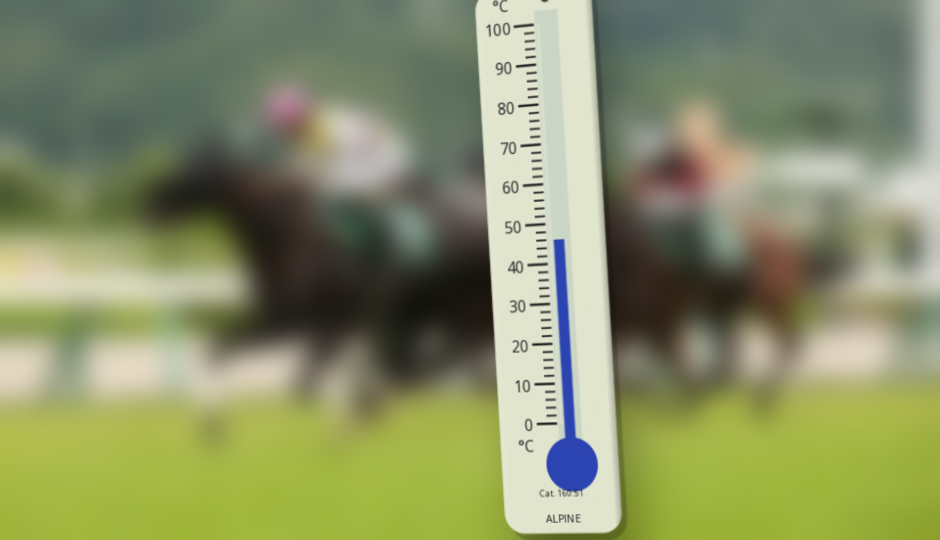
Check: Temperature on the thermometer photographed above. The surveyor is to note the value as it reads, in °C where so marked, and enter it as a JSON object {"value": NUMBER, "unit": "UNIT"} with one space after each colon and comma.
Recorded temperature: {"value": 46, "unit": "°C"}
